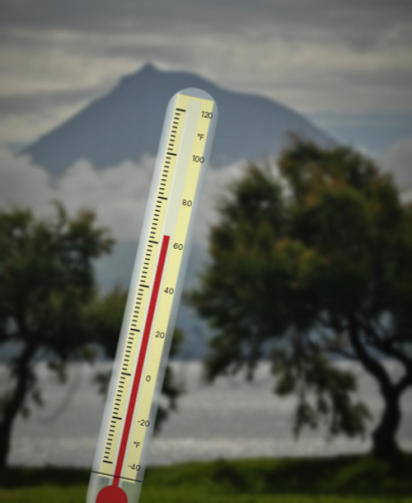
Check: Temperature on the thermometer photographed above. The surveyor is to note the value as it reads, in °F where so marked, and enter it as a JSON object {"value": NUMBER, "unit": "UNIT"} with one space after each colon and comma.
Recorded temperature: {"value": 64, "unit": "°F"}
